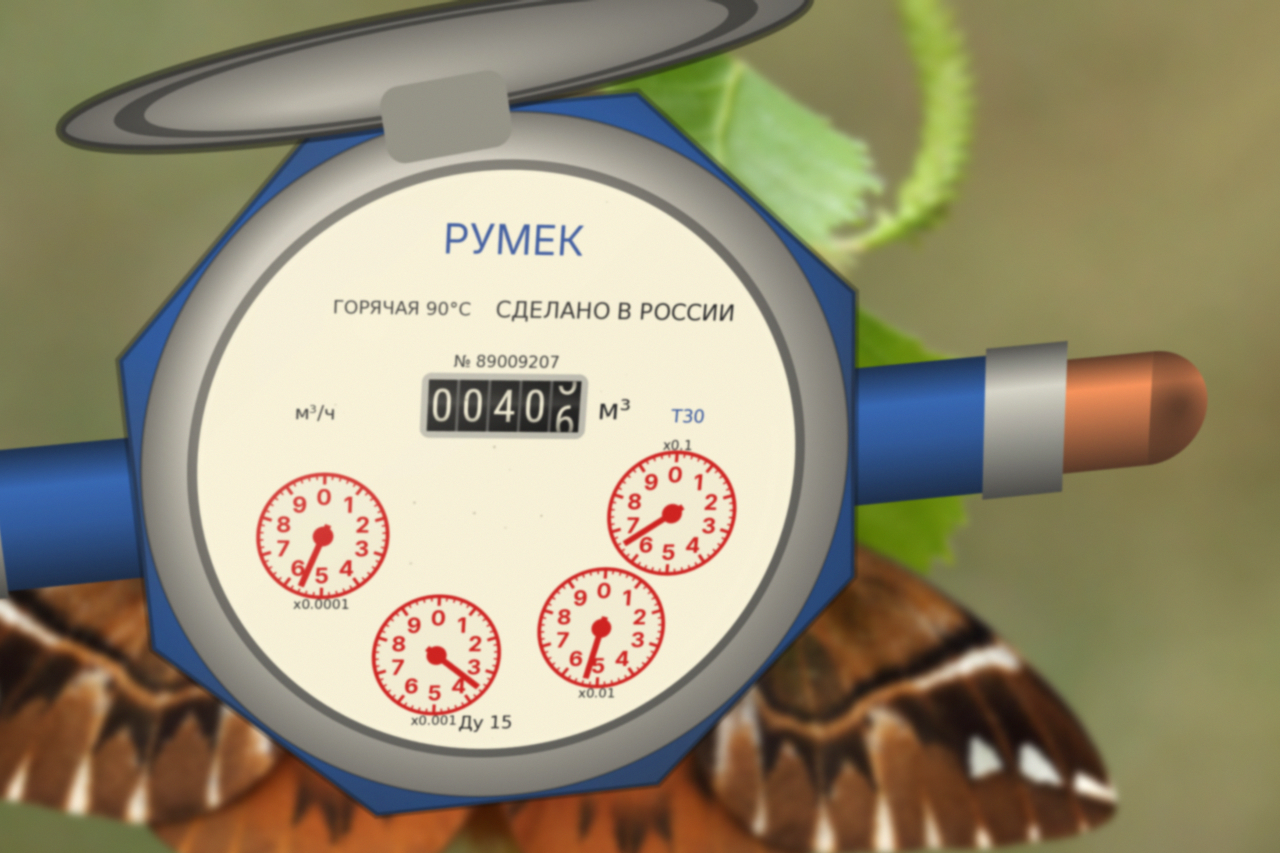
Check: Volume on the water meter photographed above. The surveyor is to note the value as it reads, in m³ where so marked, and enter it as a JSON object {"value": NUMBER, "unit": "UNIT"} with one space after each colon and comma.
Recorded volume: {"value": 405.6535, "unit": "m³"}
